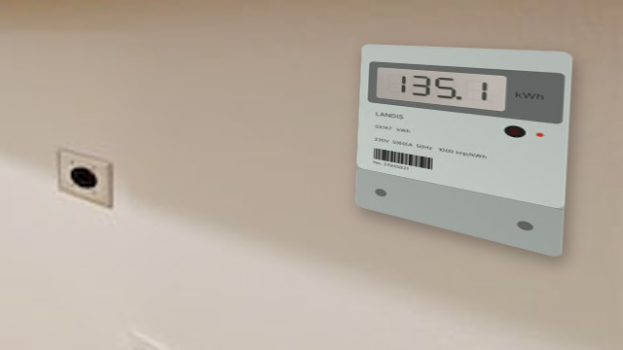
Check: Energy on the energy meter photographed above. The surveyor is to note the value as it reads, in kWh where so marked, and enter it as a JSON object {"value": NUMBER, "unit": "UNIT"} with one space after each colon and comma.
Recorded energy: {"value": 135.1, "unit": "kWh"}
